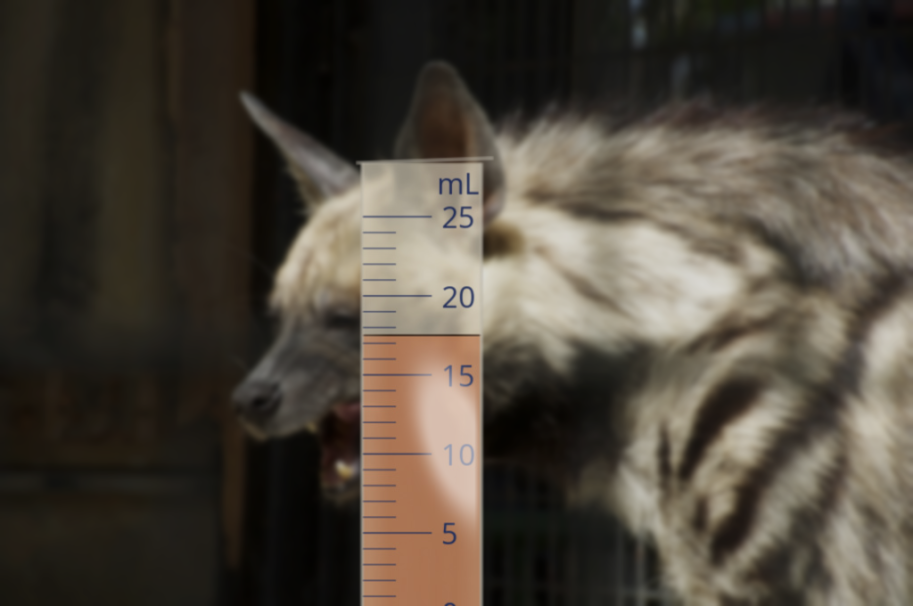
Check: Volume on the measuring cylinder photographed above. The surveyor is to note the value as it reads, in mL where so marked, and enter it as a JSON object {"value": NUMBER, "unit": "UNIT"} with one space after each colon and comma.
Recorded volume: {"value": 17.5, "unit": "mL"}
